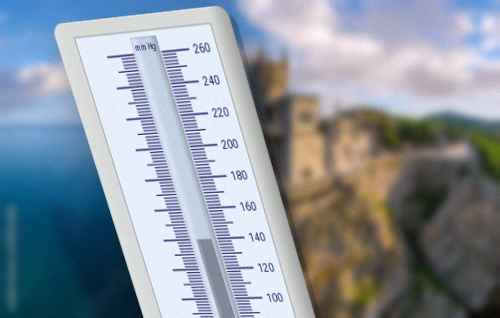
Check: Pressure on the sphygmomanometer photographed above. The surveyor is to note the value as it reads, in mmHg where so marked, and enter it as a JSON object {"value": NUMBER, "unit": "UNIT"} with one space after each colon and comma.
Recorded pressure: {"value": 140, "unit": "mmHg"}
